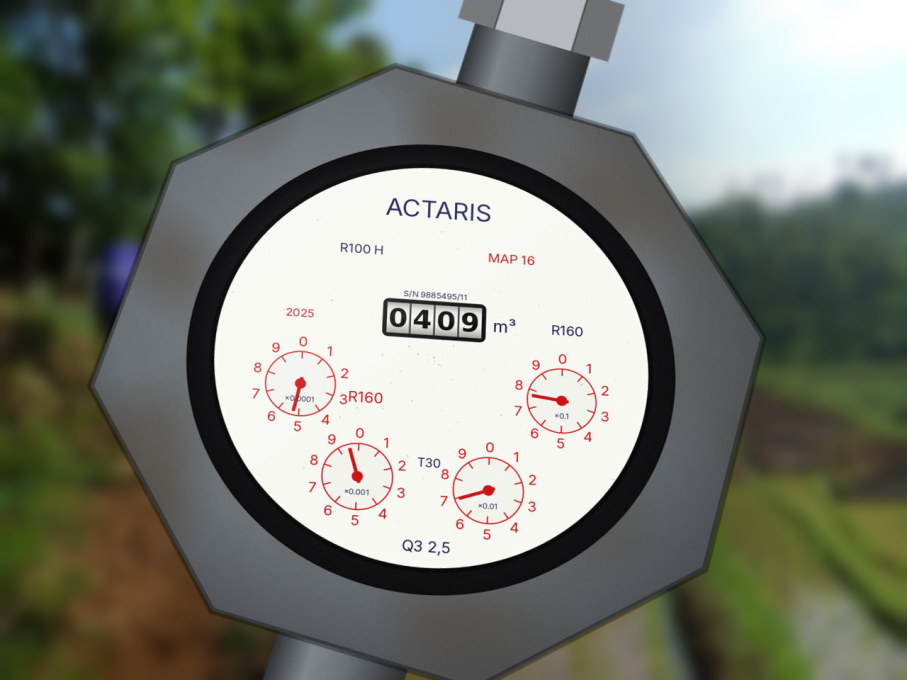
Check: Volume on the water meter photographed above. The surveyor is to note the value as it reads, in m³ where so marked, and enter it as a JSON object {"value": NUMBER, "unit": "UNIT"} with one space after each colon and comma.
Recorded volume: {"value": 409.7695, "unit": "m³"}
